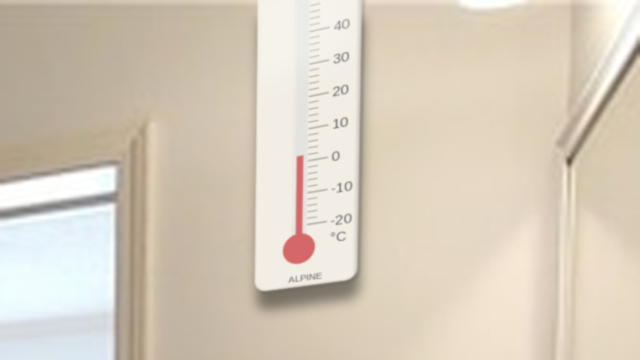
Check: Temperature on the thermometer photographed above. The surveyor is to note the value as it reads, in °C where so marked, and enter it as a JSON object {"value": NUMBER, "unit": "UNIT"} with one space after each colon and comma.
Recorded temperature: {"value": 2, "unit": "°C"}
